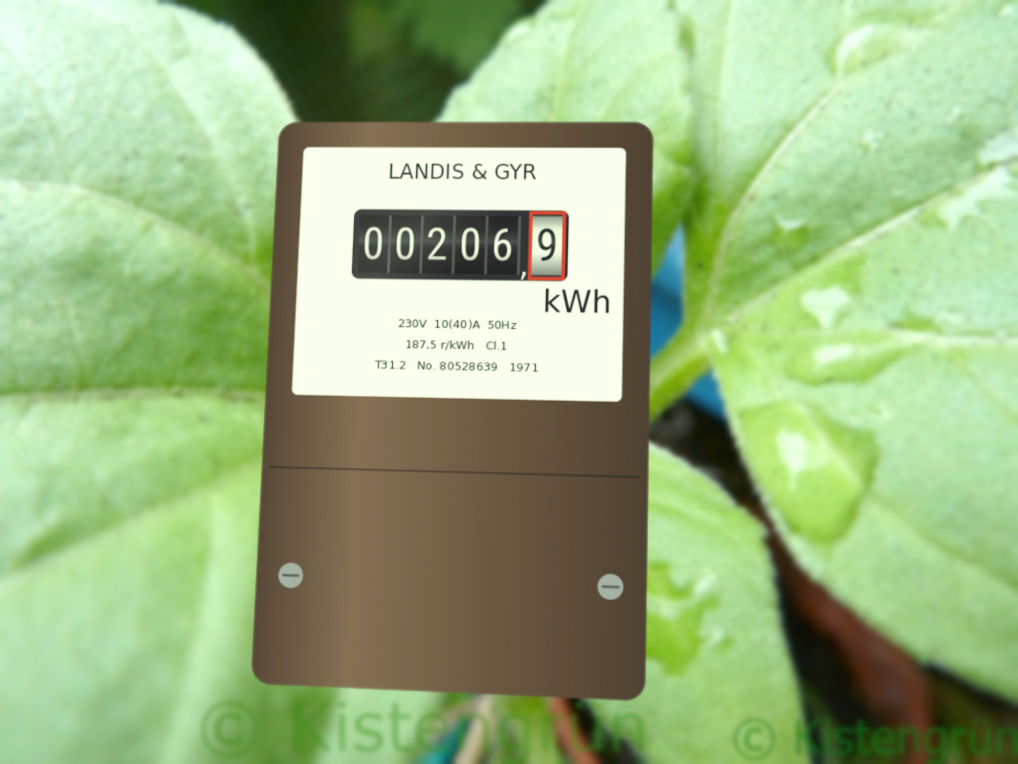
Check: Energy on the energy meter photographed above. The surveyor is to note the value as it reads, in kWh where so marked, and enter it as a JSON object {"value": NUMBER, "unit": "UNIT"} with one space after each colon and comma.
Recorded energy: {"value": 206.9, "unit": "kWh"}
